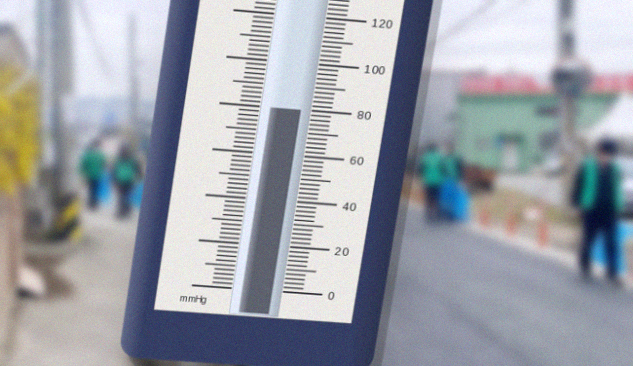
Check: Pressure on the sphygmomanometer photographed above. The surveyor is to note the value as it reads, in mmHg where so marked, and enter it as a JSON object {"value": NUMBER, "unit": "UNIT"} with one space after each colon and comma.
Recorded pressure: {"value": 80, "unit": "mmHg"}
